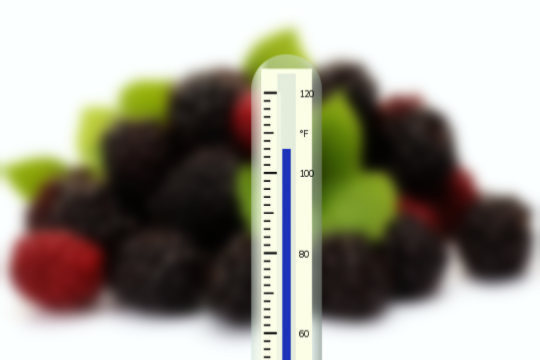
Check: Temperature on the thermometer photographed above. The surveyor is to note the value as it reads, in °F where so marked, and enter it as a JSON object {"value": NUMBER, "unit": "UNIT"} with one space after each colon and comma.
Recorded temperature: {"value": 106, "unit": "°F"}
